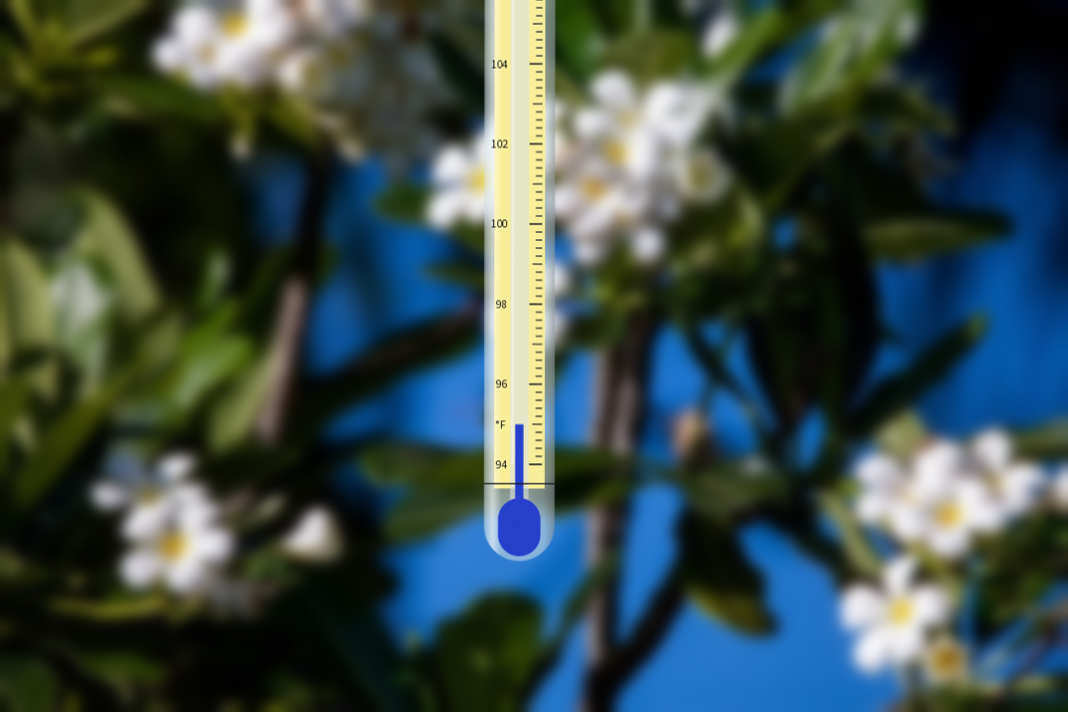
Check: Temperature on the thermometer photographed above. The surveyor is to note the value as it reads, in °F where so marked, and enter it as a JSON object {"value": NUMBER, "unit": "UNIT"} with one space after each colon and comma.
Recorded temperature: {"value": 95, "unit": "°F"}
